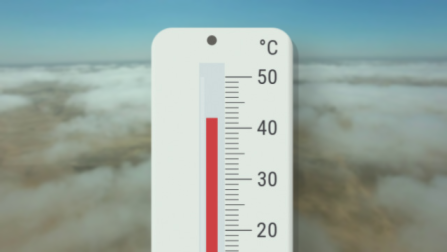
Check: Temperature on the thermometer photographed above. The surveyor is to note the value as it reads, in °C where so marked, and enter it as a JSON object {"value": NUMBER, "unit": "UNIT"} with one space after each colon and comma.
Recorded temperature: {"value": 42, "unit": "°C"}
